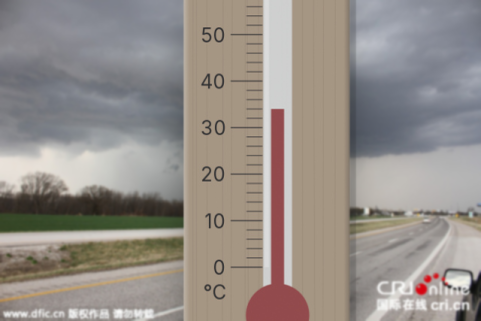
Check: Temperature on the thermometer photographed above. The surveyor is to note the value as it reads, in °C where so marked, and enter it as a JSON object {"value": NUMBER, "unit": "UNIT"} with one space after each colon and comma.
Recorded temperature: {"value": 34, "unit": "°C"}
